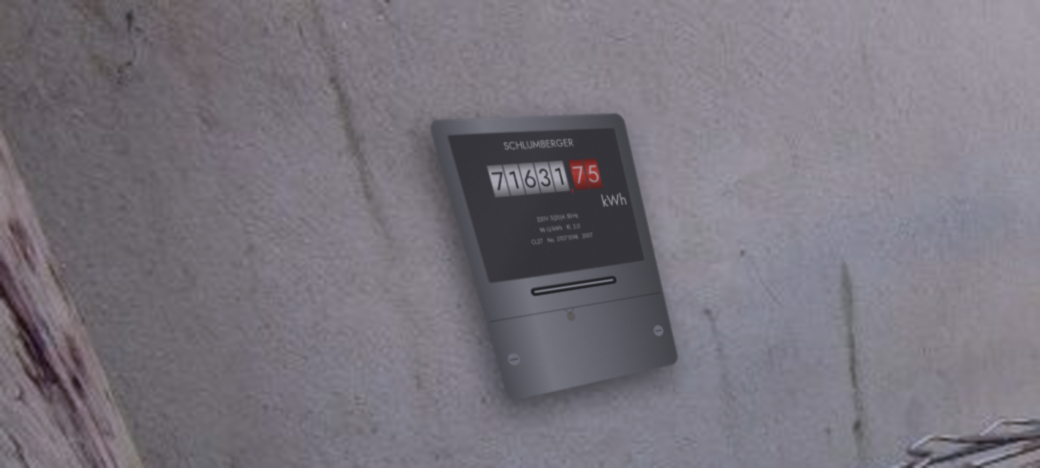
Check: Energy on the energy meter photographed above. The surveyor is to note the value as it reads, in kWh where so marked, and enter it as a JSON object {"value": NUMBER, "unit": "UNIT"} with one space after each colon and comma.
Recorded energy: {"value": 71631.75, "unit": "kWh"}
